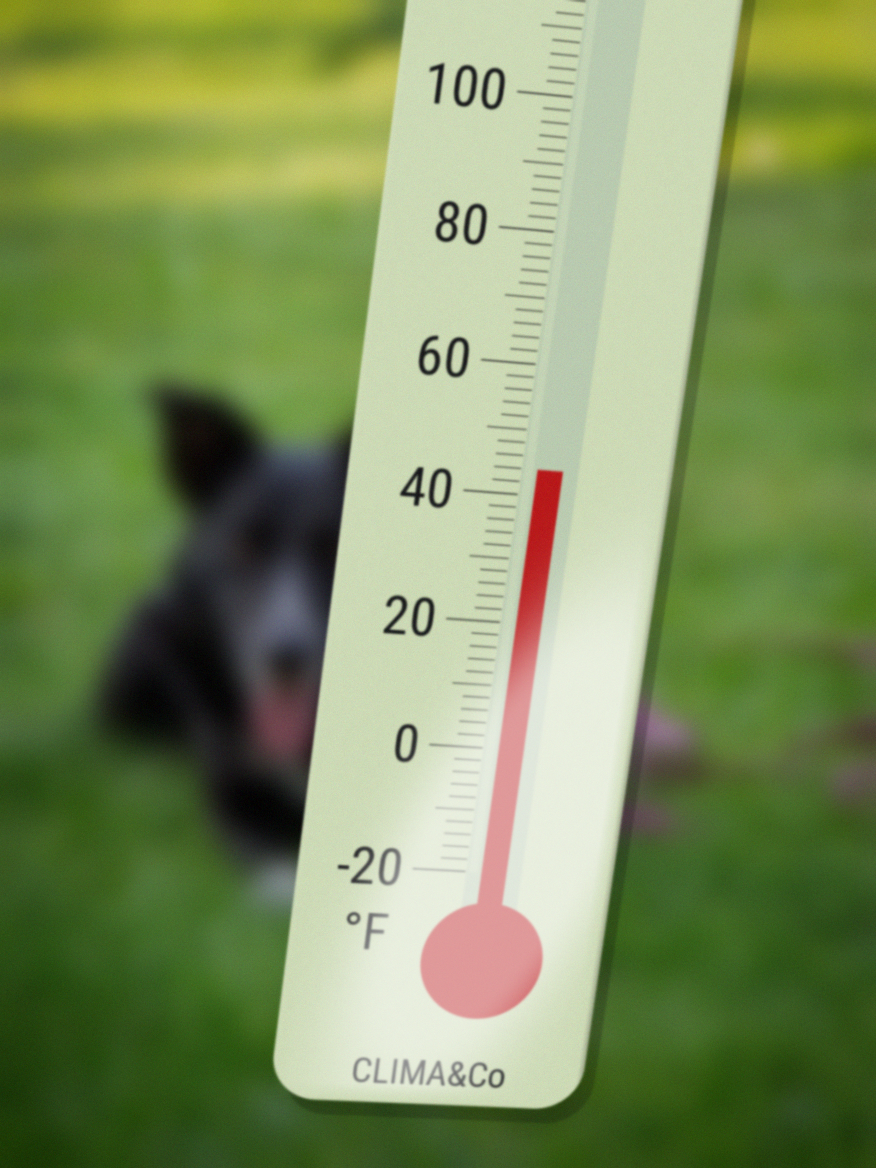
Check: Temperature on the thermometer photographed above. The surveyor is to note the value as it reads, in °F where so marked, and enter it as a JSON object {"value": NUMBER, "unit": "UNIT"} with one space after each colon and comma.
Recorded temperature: {"value": 44, "unit": "°F"}
